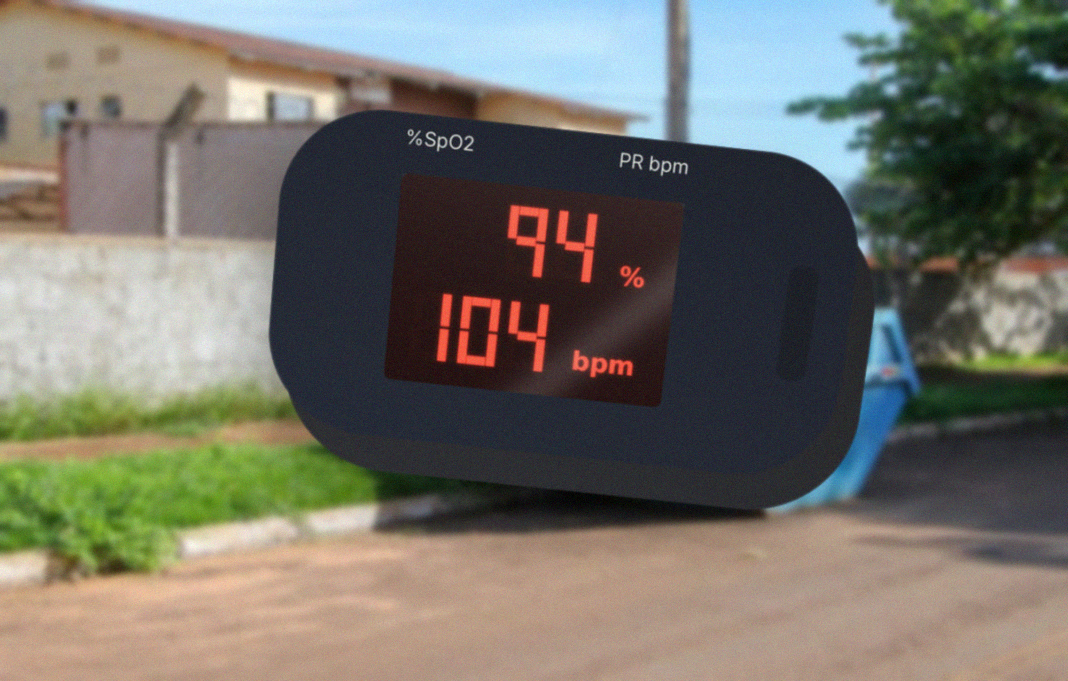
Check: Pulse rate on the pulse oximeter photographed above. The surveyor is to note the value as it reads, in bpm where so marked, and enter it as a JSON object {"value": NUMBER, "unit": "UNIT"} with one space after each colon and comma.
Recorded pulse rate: {"value": 104, "unit": "bpm"}
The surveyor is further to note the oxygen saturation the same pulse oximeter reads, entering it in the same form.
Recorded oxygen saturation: {"value": 94, "unit": "%"}
